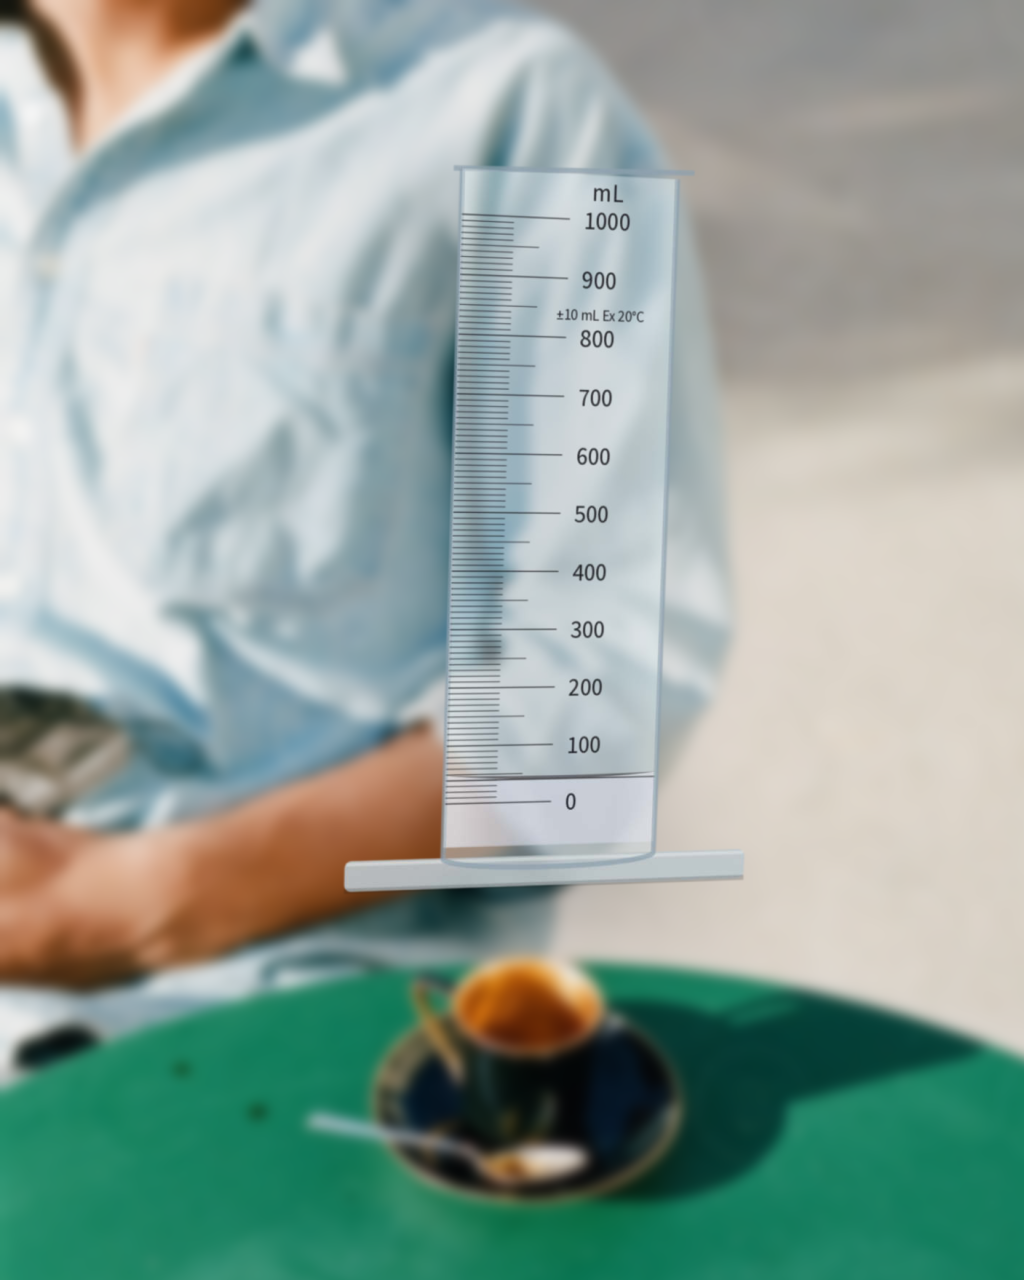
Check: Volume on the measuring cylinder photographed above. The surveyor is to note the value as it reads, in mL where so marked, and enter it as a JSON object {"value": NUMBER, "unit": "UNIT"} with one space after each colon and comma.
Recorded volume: {"value": 40, "unit": "mL"}
